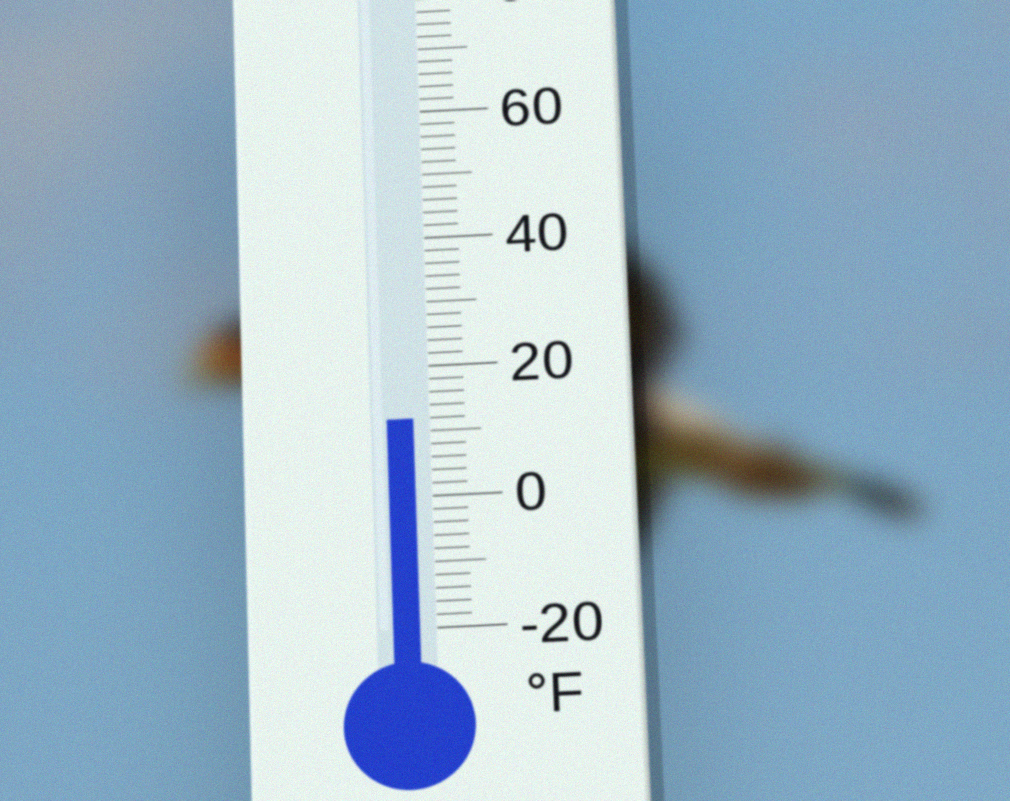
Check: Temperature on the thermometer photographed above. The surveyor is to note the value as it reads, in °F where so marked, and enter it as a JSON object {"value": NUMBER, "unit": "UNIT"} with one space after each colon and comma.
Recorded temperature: {"value": 12, "unit": "°F"}
